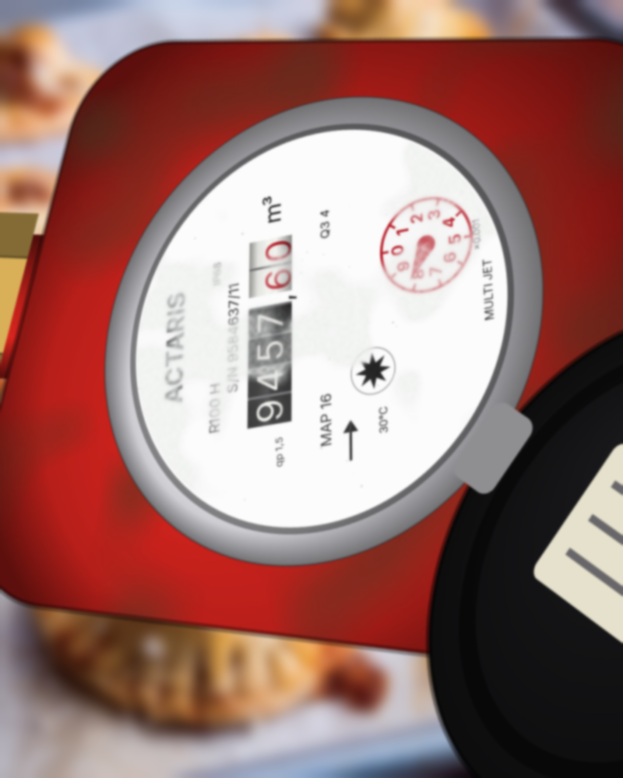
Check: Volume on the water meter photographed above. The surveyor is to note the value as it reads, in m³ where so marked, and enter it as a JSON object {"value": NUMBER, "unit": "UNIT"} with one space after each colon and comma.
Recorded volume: {"value": 9457.598, "unit": "m³"}
